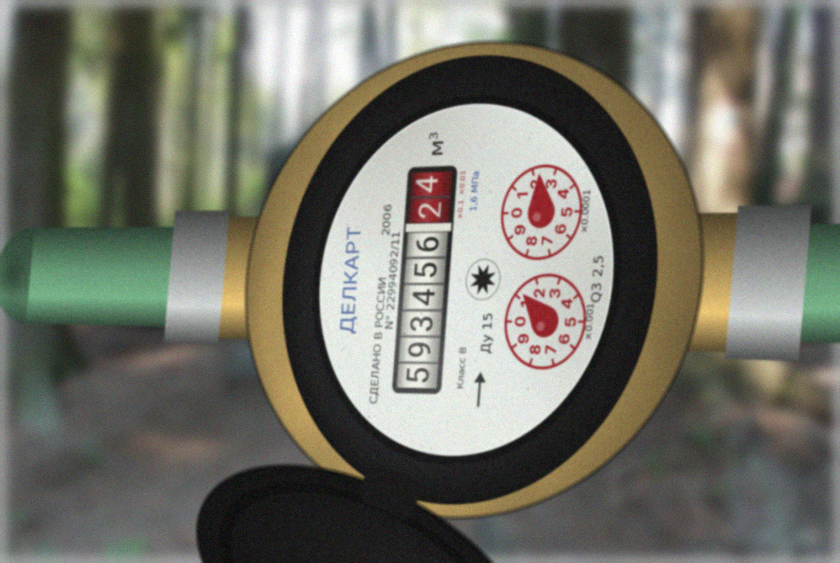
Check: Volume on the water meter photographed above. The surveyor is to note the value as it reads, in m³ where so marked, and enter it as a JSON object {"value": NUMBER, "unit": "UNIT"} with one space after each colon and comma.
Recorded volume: {"value": 593456.2412, "unit": "m³"}
